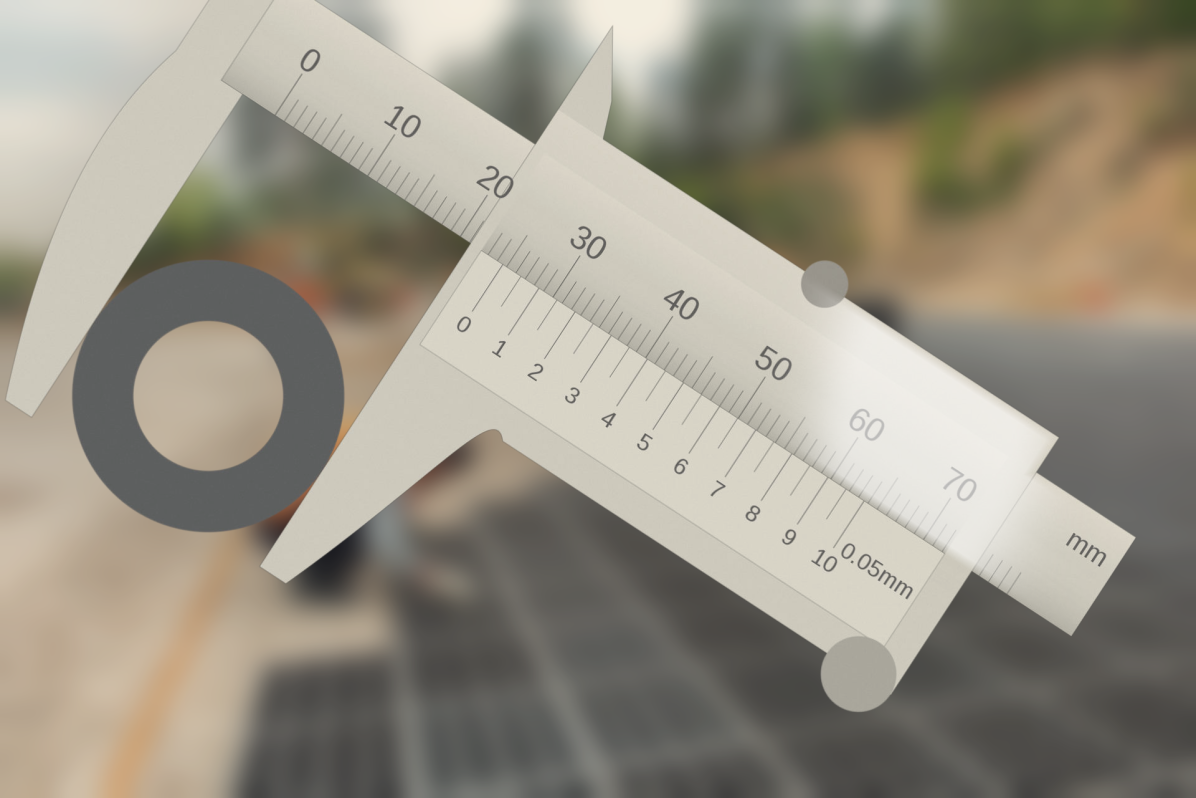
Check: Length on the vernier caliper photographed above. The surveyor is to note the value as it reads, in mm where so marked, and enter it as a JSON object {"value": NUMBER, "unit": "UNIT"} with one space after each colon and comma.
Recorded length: {"value": 24.6, "unit": "mm"}
